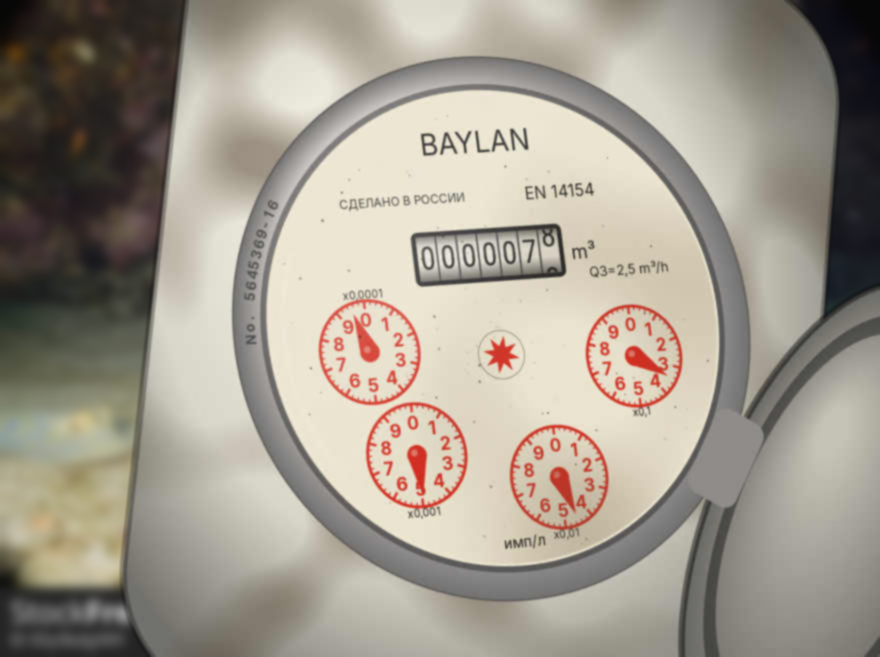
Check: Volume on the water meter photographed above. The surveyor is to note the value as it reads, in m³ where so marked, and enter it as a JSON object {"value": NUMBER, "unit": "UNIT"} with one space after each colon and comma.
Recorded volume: {"value": 78.3449, "unit": "m³"}
